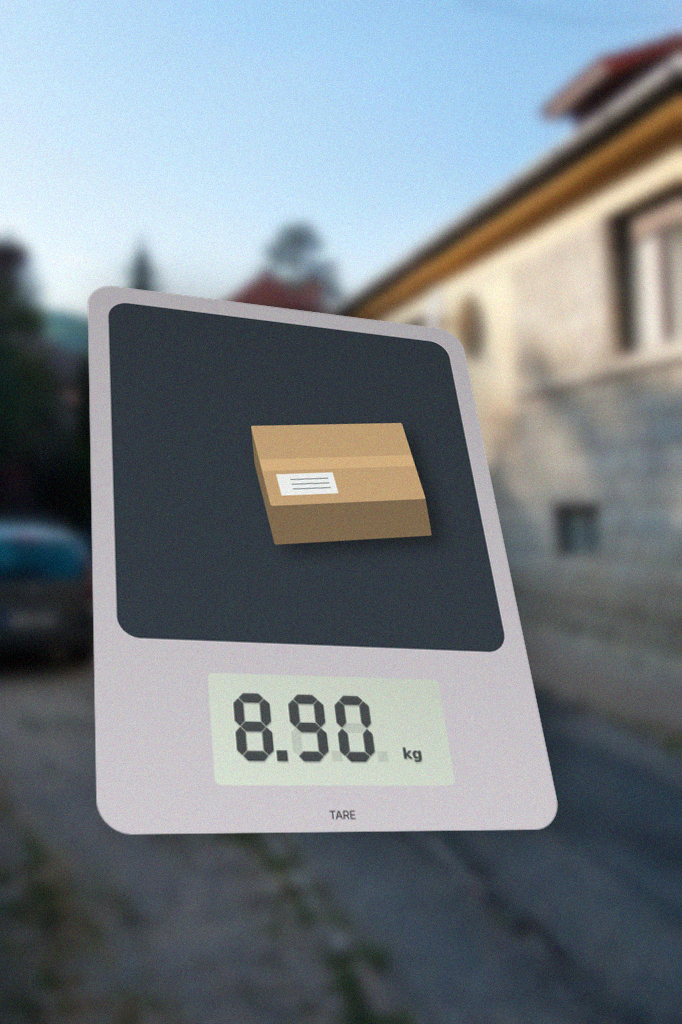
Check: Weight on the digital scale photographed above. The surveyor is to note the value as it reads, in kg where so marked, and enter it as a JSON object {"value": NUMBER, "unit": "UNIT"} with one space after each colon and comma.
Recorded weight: {"value": 8.90, "unit": "kg"}
